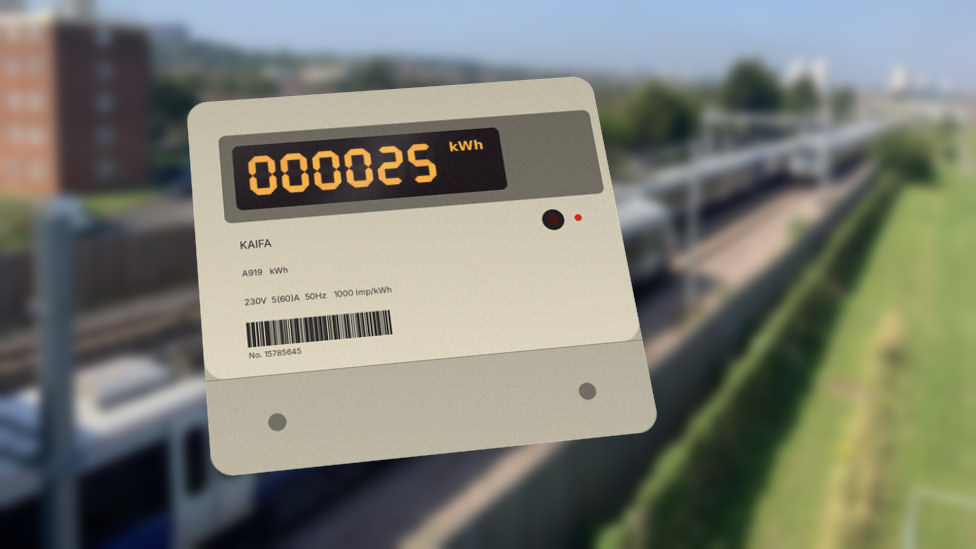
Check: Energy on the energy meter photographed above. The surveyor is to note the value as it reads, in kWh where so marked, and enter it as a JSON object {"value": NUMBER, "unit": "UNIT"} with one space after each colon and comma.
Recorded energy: {"value": 25, "unit": "kWh"}
